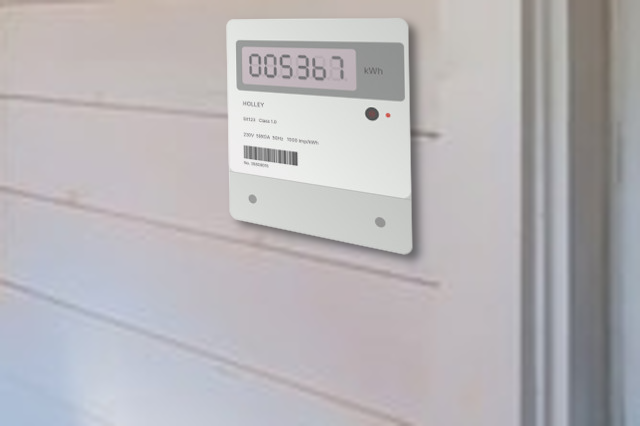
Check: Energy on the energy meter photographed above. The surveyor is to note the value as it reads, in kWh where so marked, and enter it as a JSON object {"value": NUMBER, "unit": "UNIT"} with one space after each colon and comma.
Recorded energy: {"value": 5367, "unit": "kWh"}
